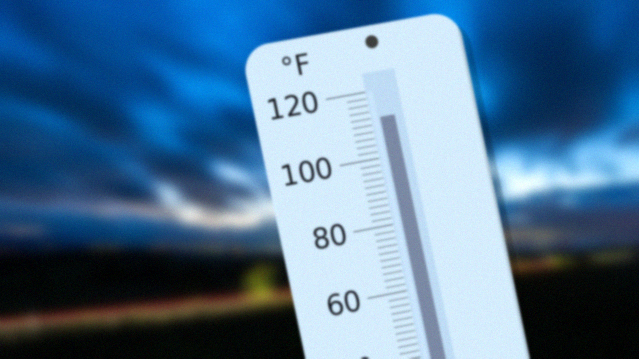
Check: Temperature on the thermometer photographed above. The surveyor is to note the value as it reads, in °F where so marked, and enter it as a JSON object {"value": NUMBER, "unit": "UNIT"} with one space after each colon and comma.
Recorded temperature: {"value": 112, "unit": "°F"}
